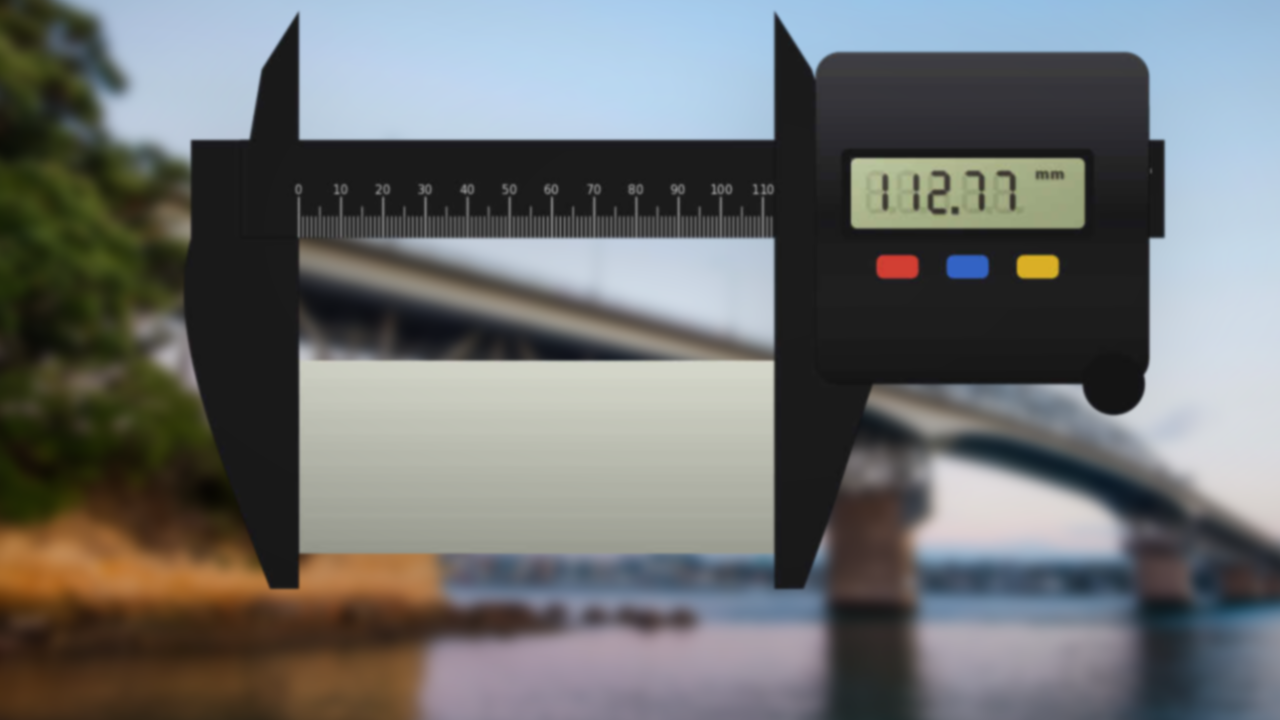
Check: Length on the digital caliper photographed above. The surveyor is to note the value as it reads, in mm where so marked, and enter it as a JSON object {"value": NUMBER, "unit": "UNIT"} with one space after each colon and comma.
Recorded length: {"value": 112.77, "unit": "mm"}
